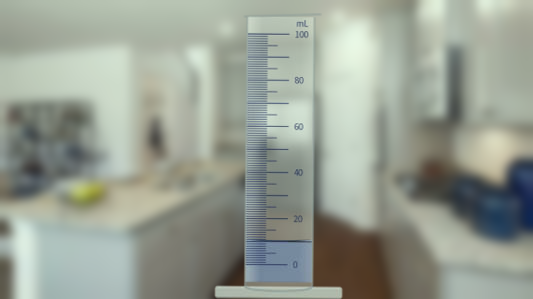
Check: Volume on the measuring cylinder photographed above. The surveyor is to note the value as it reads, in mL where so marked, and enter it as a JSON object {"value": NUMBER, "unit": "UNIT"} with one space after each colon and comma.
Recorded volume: {"value": 10, "unit": "mL"}
